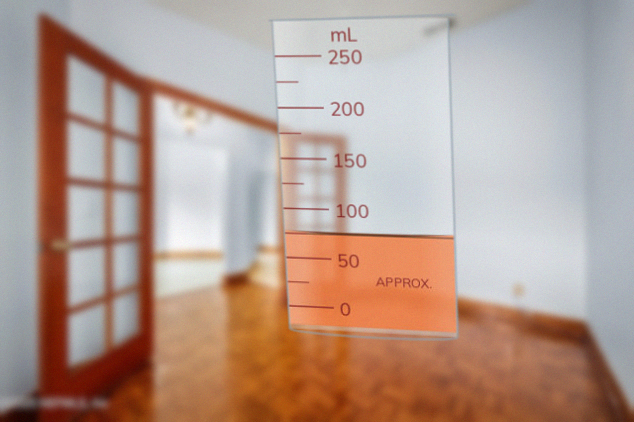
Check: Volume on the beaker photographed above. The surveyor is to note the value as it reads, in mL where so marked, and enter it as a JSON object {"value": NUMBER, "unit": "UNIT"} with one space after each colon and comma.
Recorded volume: {"value": 75, "unit": "mL"}
